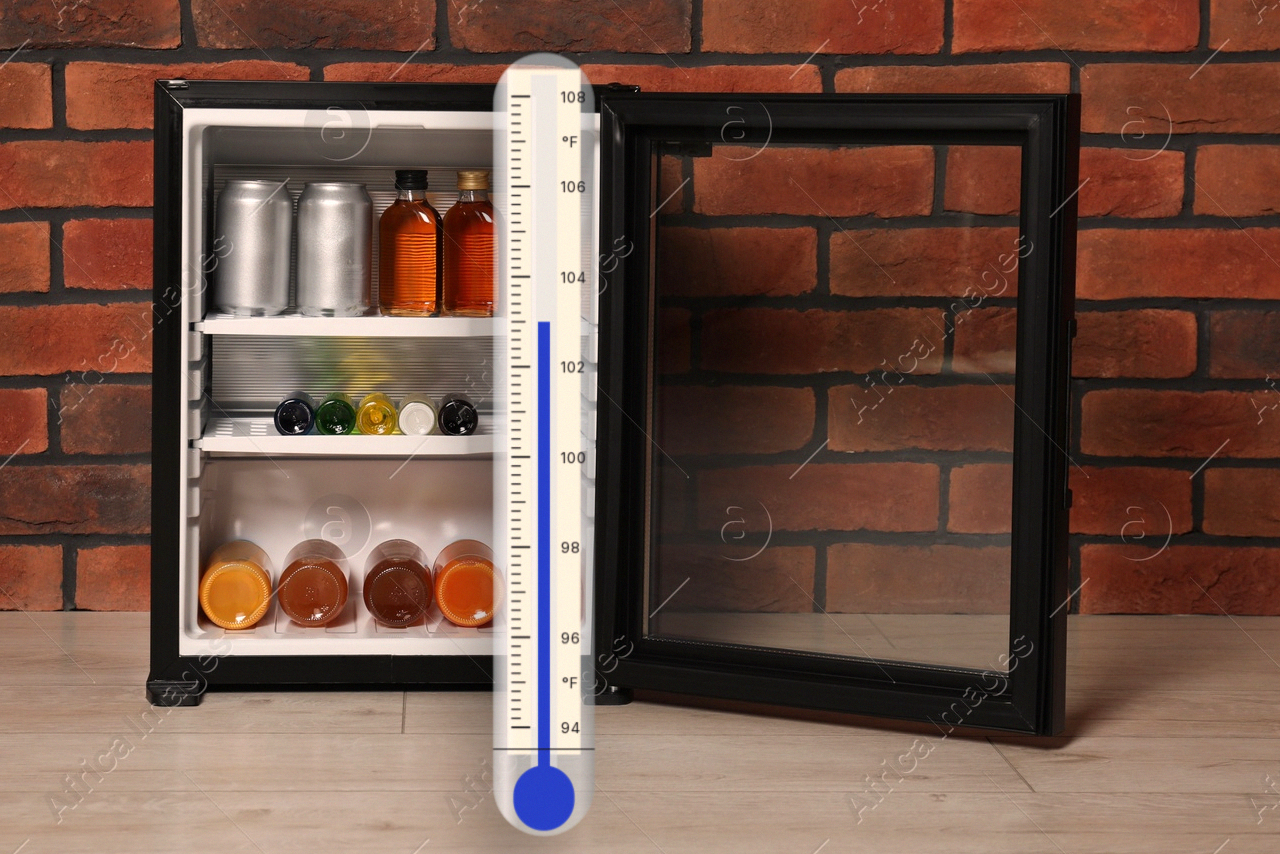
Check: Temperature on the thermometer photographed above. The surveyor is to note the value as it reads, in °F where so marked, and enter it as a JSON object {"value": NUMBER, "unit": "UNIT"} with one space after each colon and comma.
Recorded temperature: {"value": 103, "unit": "°F"}
